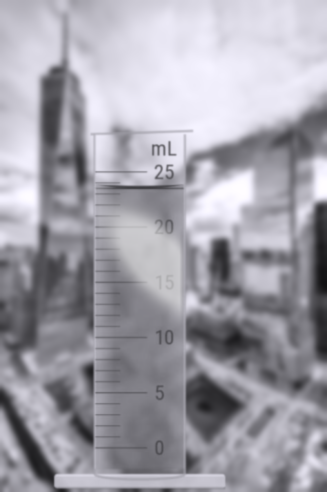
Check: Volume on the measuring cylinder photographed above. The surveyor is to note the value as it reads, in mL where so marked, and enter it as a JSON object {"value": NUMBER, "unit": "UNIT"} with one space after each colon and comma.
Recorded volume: {"value": 23.5, "unit": "mL"}
